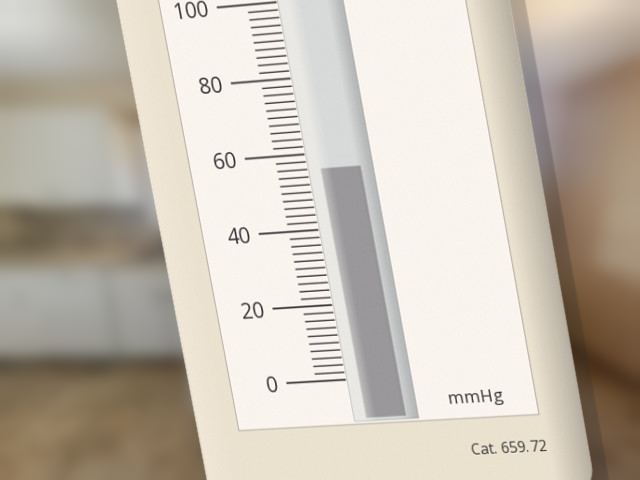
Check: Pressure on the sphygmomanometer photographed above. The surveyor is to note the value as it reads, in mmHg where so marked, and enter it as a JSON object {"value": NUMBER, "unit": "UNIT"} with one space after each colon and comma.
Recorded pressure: {"value": 56, "unit": "mmHg"}
